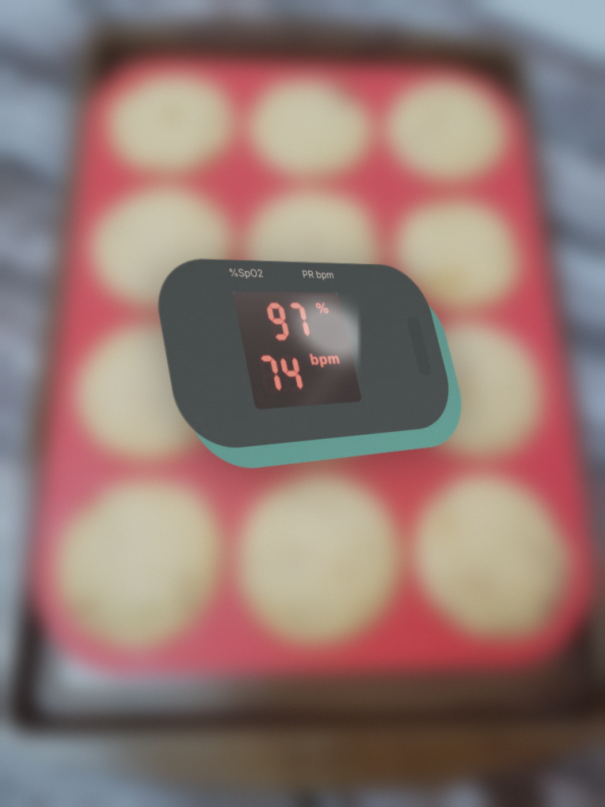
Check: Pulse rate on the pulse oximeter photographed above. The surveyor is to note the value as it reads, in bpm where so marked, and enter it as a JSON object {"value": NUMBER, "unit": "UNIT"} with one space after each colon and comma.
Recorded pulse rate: {"value": 74, "unit": "bpm"}
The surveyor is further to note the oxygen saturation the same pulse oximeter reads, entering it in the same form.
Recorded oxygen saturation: {"value": 97, "unit": "%"}
